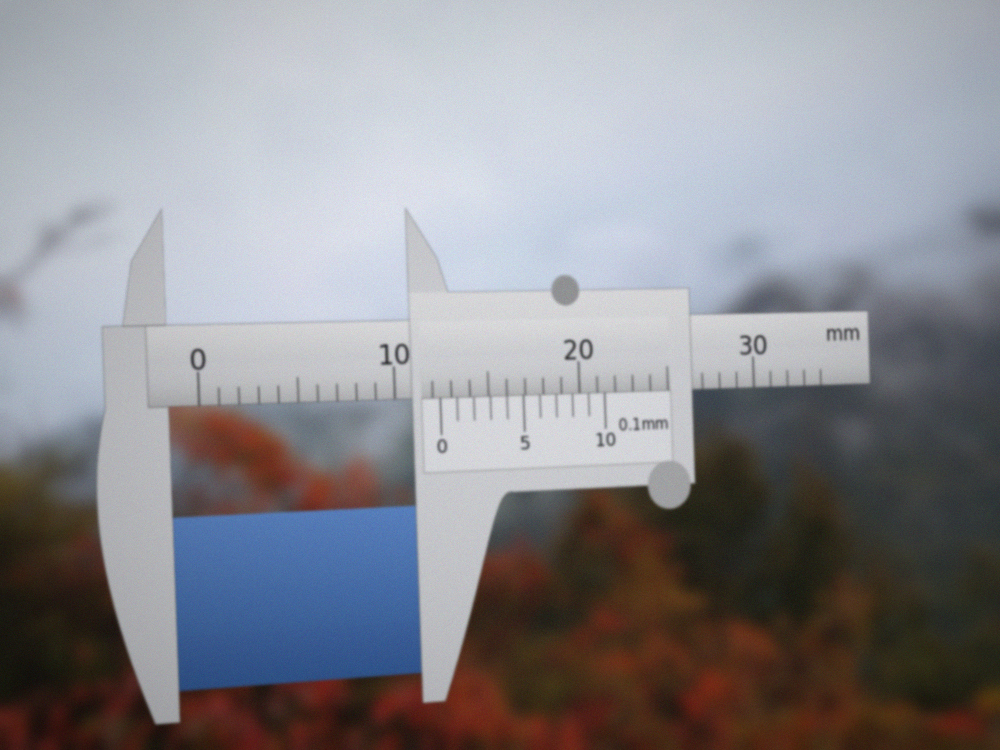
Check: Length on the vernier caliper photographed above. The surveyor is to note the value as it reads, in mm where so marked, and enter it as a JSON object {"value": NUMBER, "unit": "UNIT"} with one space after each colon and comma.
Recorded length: {"value": 12.4, "unit": "mm"}
